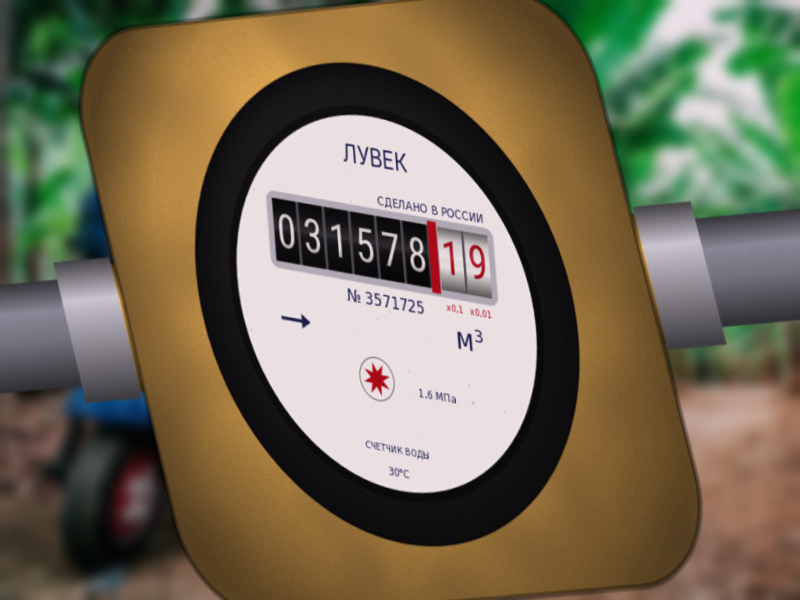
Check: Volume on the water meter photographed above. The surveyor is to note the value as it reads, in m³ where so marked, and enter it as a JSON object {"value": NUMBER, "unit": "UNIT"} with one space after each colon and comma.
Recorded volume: {"value": 31578.19, "unit": "m³"}
